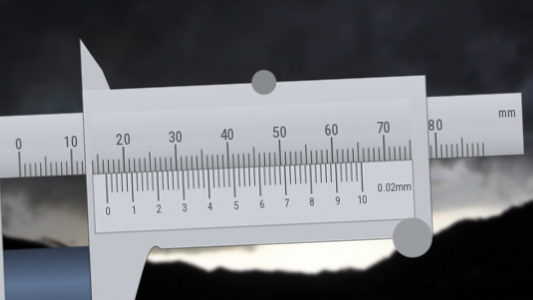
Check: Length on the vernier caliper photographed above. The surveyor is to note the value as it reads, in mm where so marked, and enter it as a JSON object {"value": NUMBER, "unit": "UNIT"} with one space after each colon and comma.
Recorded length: {"value": 16.5, "unit": "mm"}
